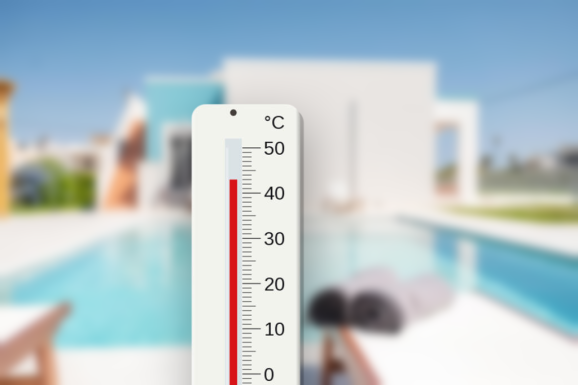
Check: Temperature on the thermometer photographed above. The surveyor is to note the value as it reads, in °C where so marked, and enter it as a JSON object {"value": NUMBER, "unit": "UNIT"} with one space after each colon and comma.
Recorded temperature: {"value": 43, "unit": "°C"}
